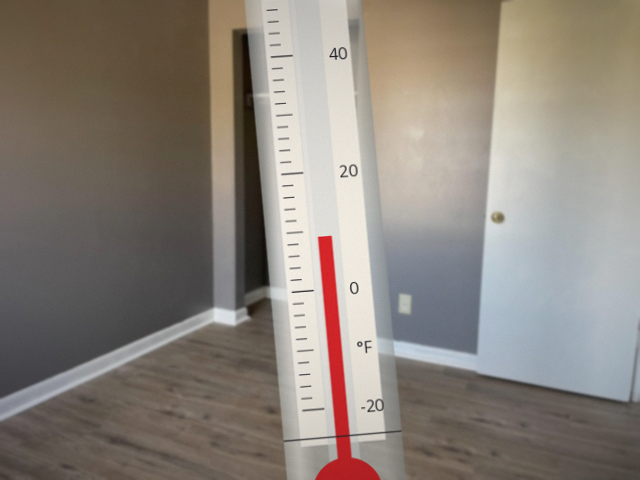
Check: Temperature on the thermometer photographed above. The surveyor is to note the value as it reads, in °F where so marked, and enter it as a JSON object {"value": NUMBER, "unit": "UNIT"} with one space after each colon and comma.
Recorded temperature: {"value": 9, "unit": "°F"}
